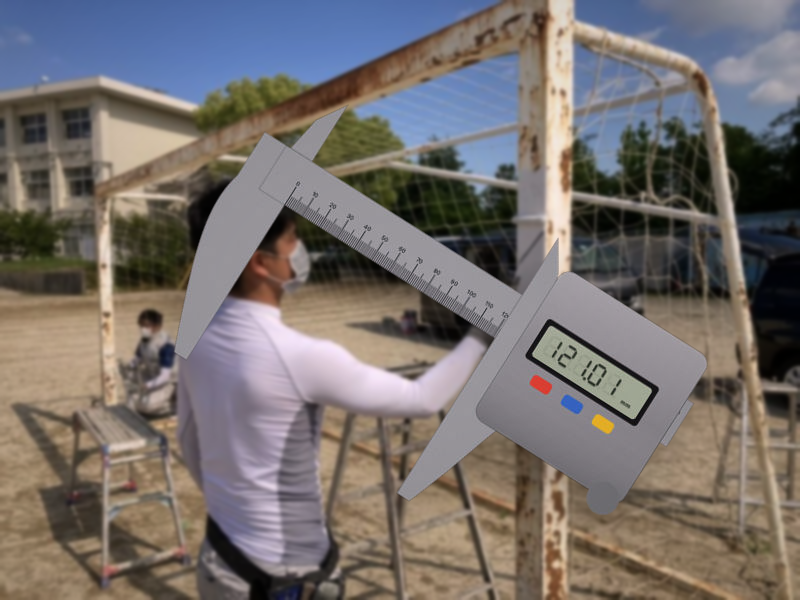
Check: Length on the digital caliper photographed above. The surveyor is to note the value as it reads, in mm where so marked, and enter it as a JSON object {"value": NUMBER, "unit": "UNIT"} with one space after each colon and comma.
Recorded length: {"value": 121.01, "unit": "mm"}
